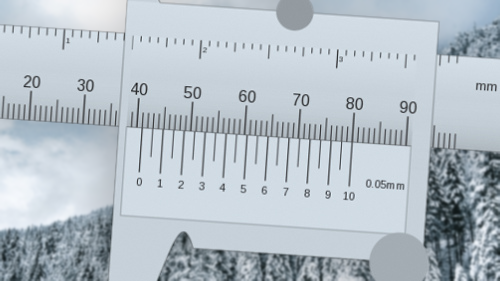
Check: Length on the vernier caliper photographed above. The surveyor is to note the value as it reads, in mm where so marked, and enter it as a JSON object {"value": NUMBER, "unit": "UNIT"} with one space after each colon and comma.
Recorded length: {"value": 41.0, "unit": "mm"}
